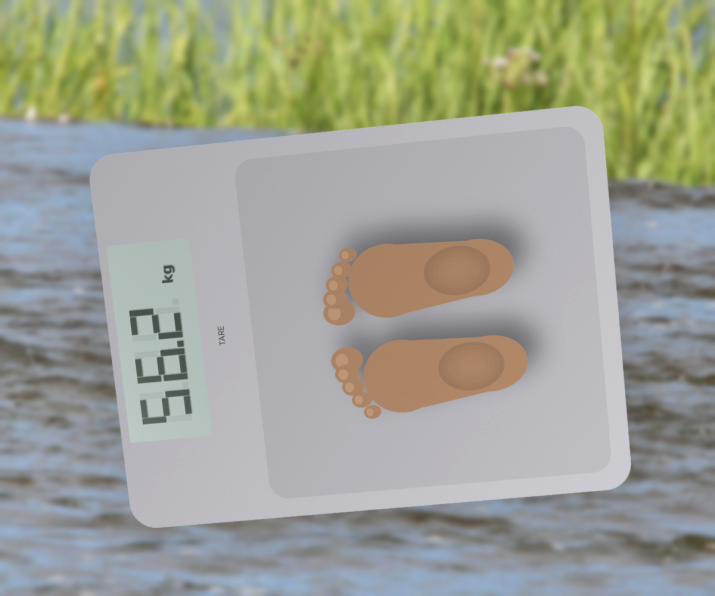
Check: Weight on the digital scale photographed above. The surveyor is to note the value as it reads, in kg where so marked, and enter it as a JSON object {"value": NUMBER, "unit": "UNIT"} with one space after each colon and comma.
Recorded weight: {"value": 56.2, "unit": "kg"}
